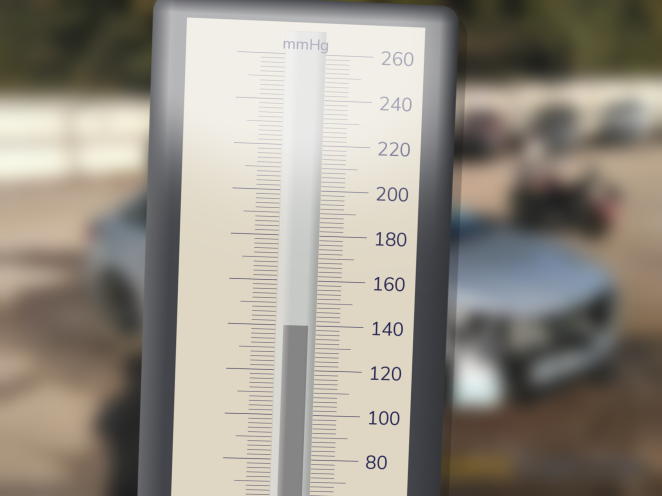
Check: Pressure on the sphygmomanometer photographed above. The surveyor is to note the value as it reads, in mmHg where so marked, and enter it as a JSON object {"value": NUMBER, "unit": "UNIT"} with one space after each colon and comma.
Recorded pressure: {"value": 140, "unit": "mmHg"}
